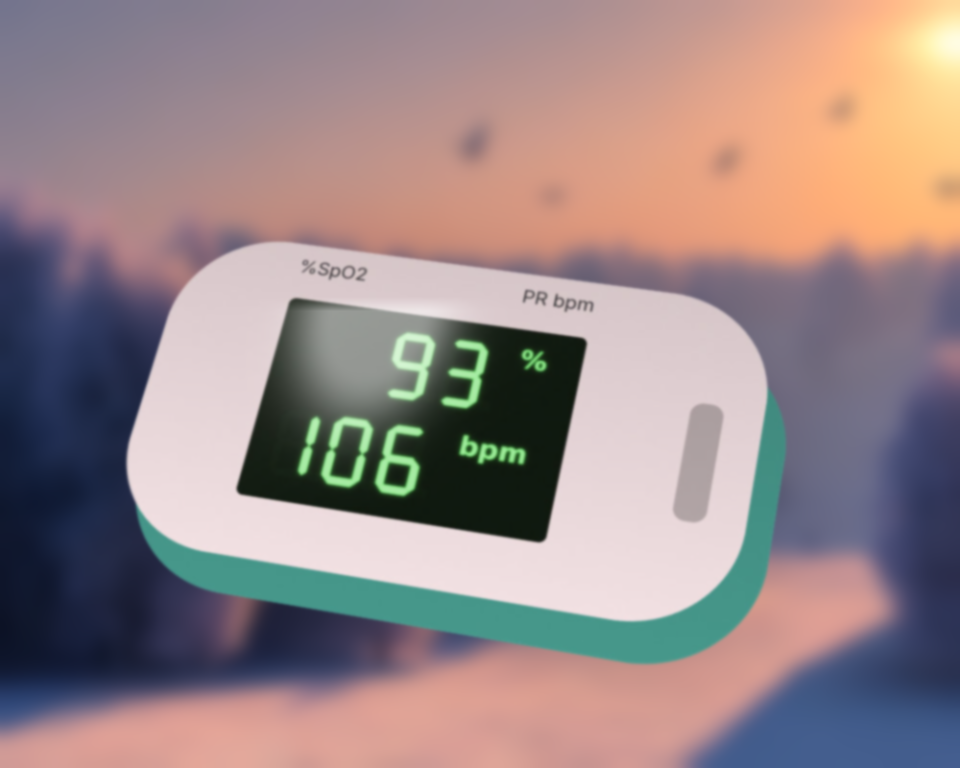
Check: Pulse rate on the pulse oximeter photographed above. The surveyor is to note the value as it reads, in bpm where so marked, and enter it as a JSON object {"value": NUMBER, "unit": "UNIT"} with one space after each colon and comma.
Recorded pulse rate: {"value": 106, "unit": "bpm"}
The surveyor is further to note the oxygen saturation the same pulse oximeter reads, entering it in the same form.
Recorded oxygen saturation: {"value": 93, "unit": "%"}
